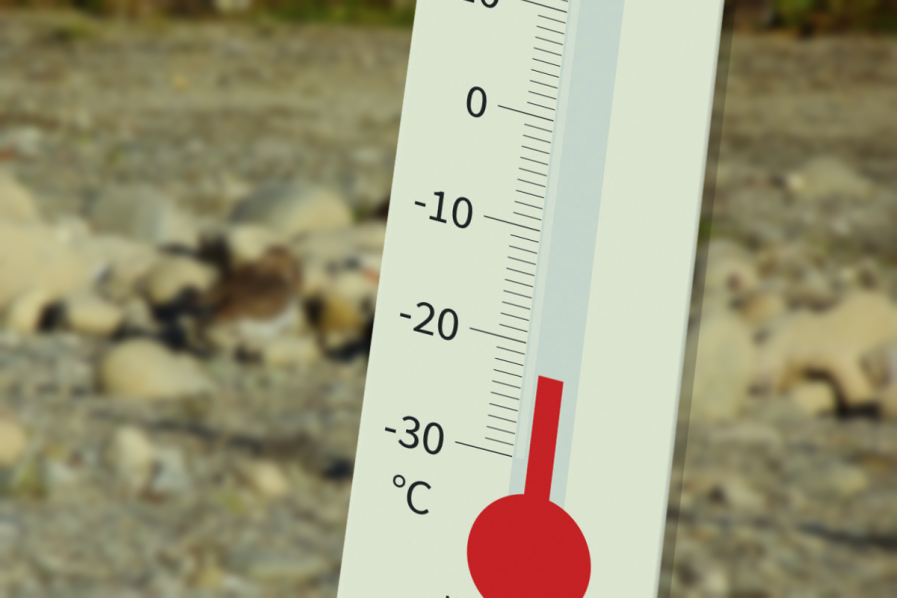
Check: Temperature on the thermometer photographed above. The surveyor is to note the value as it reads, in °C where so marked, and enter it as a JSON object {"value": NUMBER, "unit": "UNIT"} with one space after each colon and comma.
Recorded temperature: {"value": -22.5, "unit": "°C"}
